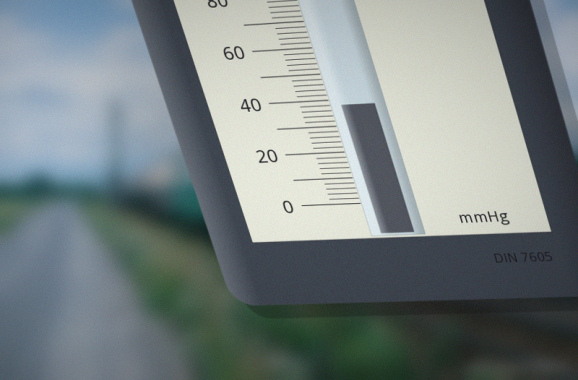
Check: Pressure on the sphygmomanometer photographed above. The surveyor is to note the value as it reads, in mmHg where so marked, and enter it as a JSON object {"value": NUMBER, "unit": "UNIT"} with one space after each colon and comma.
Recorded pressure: {"value": 38, "unit": "mmHg"}
